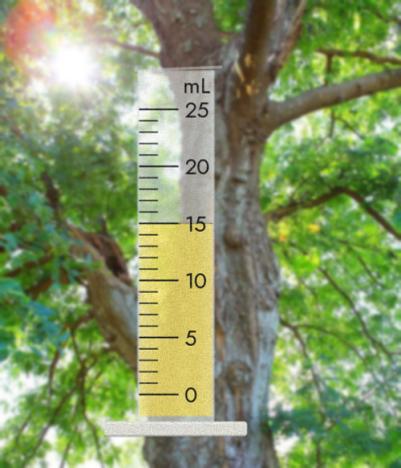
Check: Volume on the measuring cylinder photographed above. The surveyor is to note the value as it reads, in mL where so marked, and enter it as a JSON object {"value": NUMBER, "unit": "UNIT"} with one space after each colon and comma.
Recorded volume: {"value": 15, "unit": "mL"}
